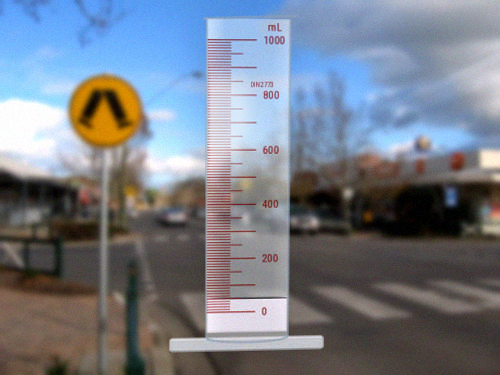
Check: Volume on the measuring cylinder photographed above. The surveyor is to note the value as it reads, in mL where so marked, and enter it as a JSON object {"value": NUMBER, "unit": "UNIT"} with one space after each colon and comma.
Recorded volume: {"value": 50, "unit": "mL"}
